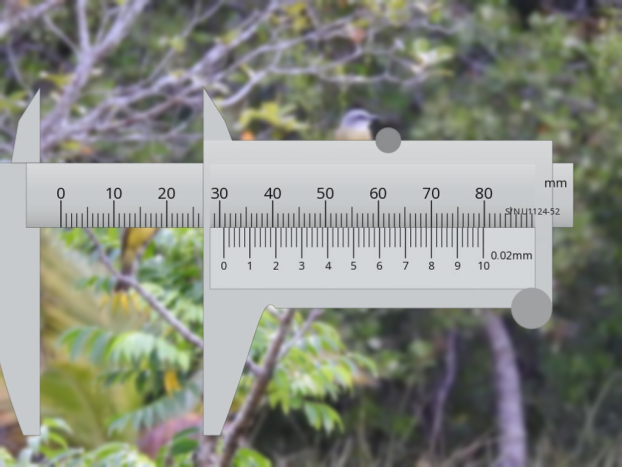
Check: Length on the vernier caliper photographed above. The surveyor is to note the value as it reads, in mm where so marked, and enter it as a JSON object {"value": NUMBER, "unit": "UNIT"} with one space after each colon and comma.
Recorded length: {"value": 30.8, "unit": "mm"}
